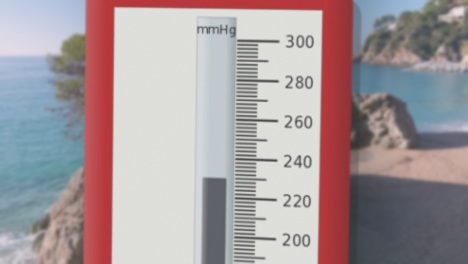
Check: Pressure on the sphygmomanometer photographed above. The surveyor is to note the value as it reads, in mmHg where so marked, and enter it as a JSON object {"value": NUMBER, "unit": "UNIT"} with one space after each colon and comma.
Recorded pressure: {"value": 230, "unit": "mmHg"}
